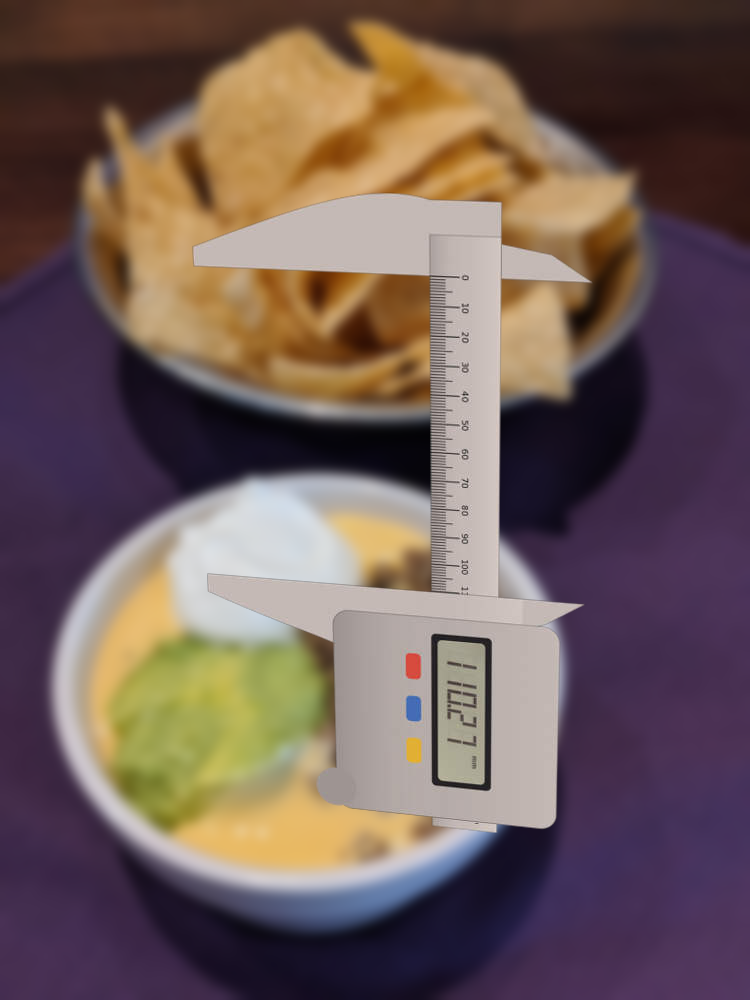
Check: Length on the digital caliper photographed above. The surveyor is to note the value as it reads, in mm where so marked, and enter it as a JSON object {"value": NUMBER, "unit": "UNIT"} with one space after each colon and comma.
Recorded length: {"value": 110.27, "unit": "mm"}
